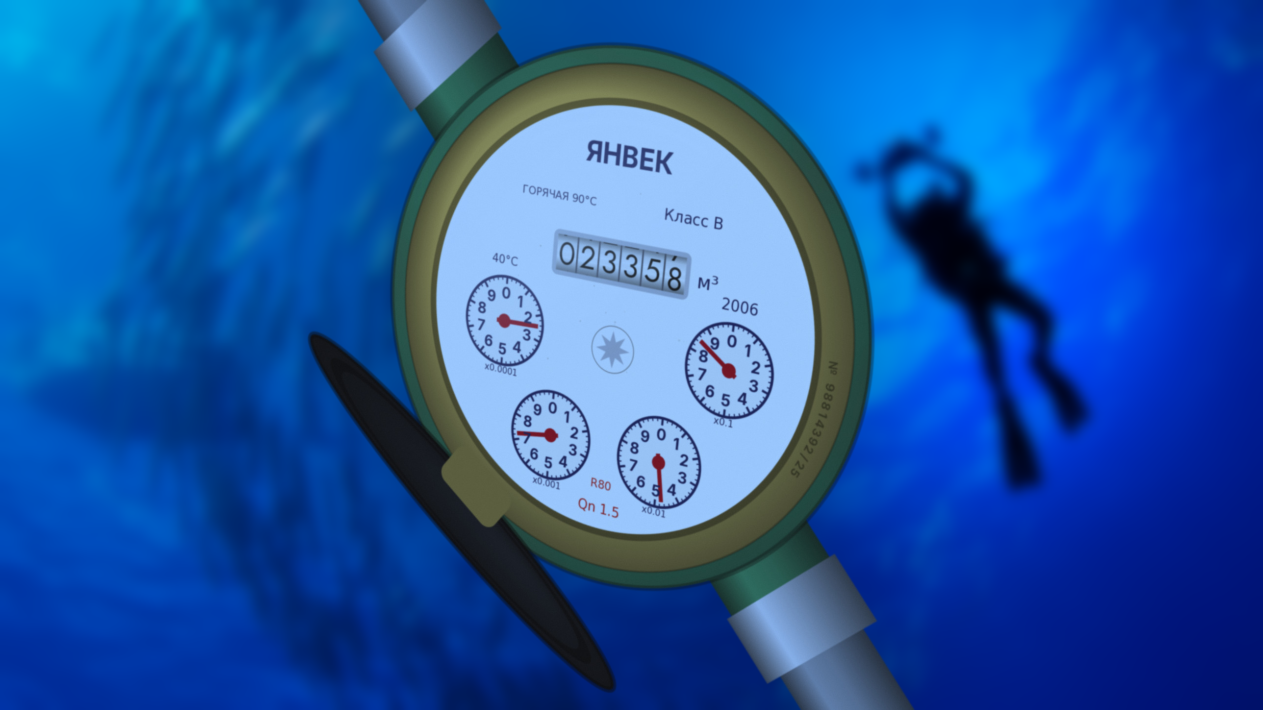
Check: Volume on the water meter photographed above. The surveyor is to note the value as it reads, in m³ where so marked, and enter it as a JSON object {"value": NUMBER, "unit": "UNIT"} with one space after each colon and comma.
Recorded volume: {"value": 23357.8472, "unit": "m³"}
